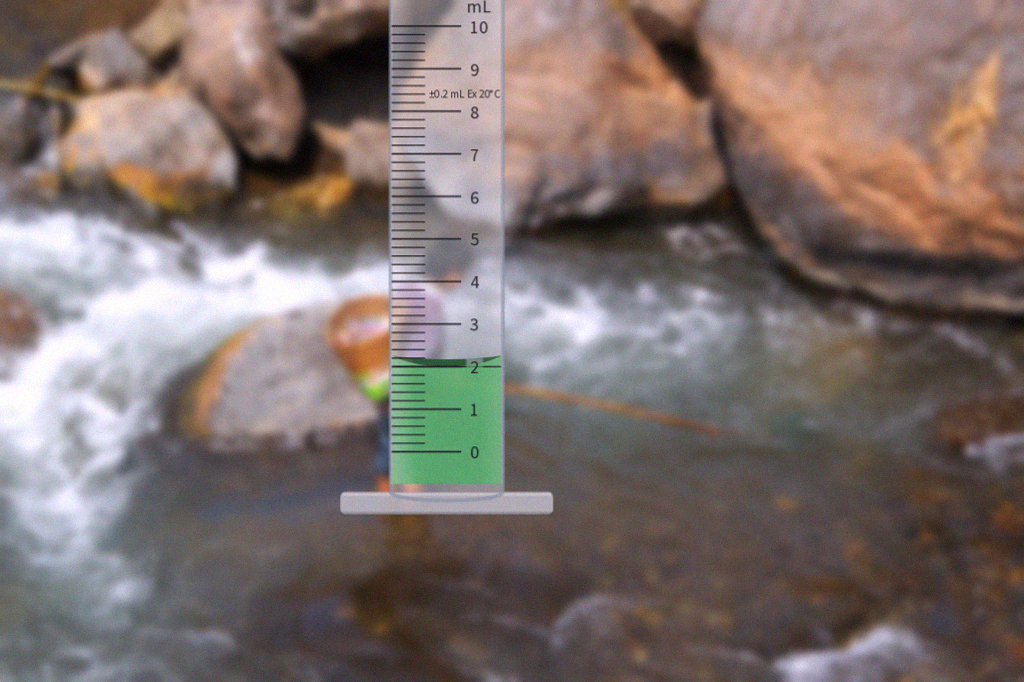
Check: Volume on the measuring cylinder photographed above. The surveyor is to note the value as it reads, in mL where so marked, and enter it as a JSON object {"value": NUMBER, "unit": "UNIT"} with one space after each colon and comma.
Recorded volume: {"value": 2, "unit": "mL"}
